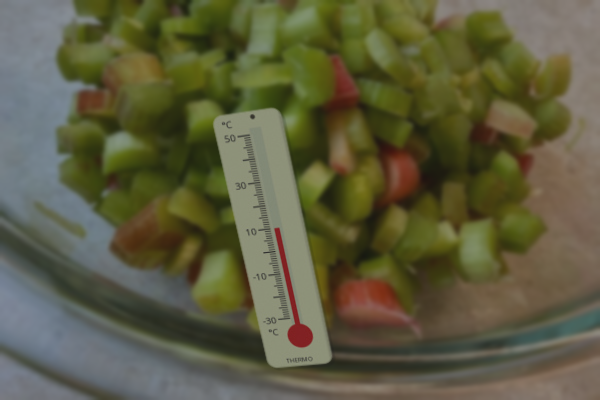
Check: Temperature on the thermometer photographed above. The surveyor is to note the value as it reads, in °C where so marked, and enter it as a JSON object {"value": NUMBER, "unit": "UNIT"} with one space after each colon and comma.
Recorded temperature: {"value": 10, "unit": "°C"}
